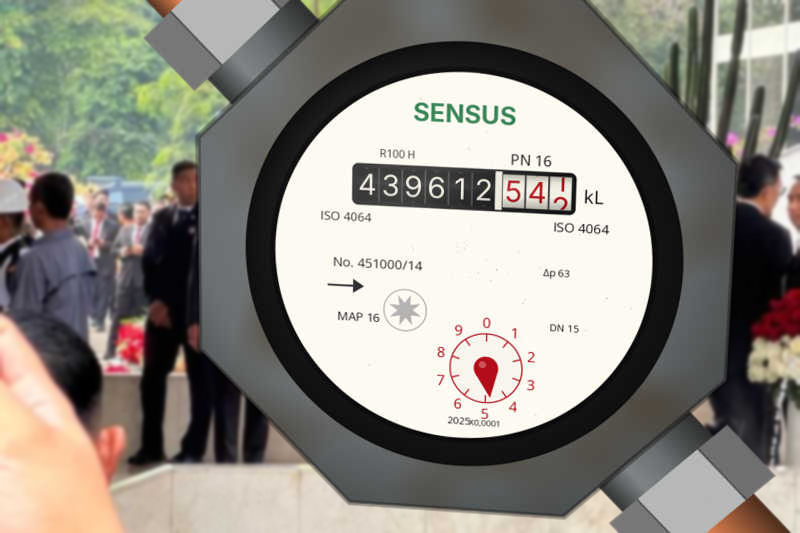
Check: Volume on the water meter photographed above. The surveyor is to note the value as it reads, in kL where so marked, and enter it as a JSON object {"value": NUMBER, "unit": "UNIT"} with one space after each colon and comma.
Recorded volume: {"value": 439612.5414, "unit": "kL"}
